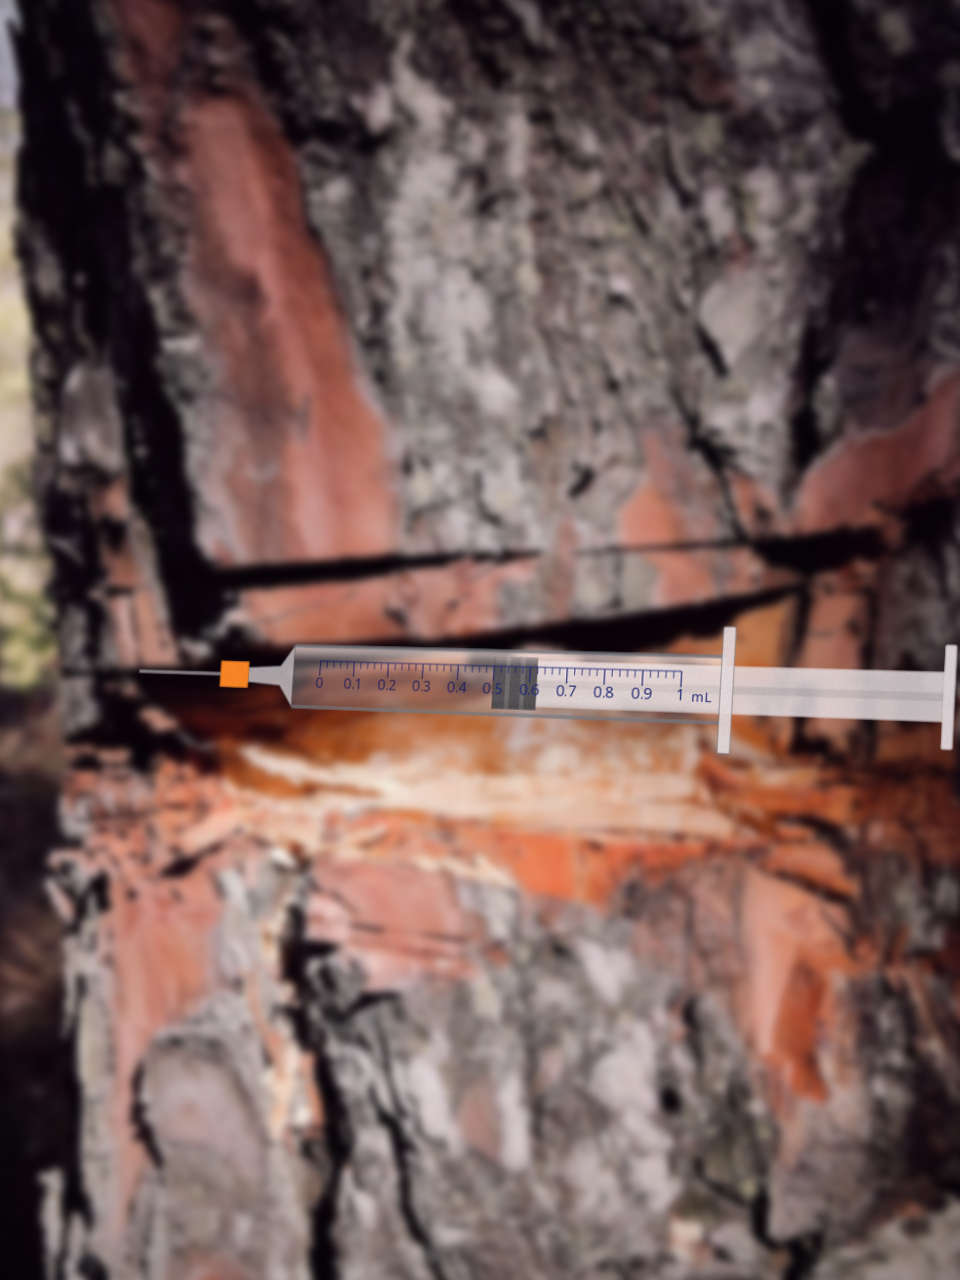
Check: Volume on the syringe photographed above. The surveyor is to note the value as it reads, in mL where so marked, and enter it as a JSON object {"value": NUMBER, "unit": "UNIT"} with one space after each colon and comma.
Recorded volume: {"value": 0.5, "unit": "mL"}
